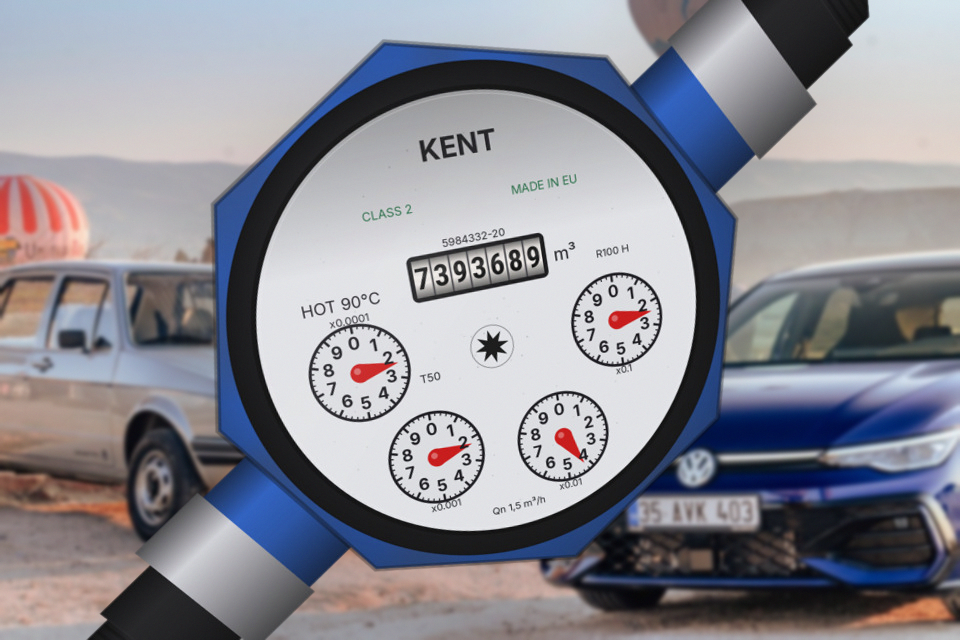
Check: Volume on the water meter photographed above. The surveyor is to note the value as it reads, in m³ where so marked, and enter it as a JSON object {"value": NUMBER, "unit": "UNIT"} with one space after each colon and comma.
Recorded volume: {"value": 7393689.2422, "unit": "m³"}
